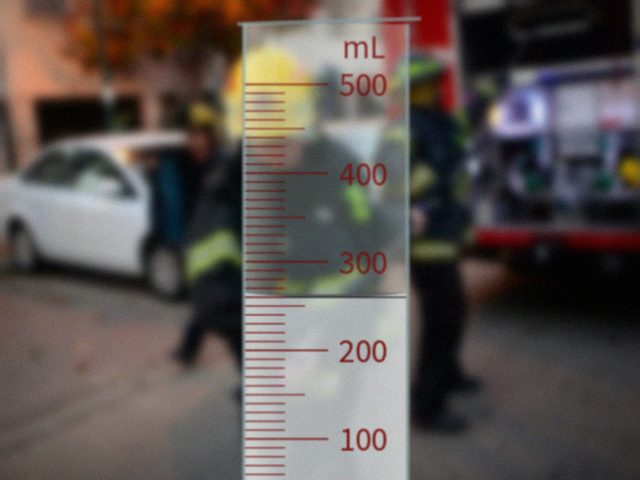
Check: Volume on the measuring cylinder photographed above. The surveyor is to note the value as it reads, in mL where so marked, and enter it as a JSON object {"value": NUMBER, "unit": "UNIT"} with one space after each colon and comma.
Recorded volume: {"value": 260, "unit": "mL"}
